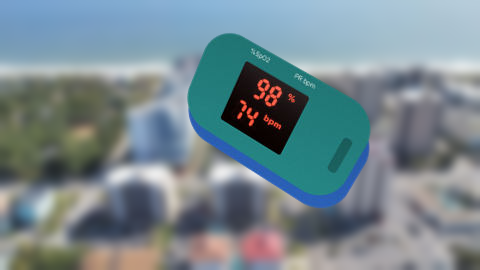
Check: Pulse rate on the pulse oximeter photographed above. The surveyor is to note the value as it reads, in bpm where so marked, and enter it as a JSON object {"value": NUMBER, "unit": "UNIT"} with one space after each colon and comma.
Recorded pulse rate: {"value": 74, "unit": "bpm"}
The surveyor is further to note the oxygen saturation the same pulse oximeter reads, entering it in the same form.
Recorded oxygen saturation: {"value": 98, "unit": "%"}
